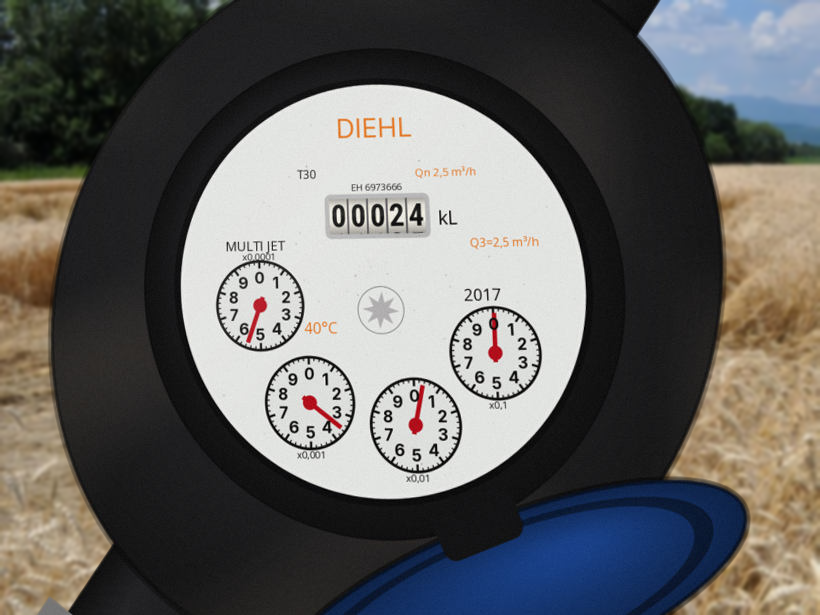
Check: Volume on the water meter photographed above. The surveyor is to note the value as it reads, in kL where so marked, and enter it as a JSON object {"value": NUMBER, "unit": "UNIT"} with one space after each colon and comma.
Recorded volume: {"value": 24.0035, "unit": "kL"}
